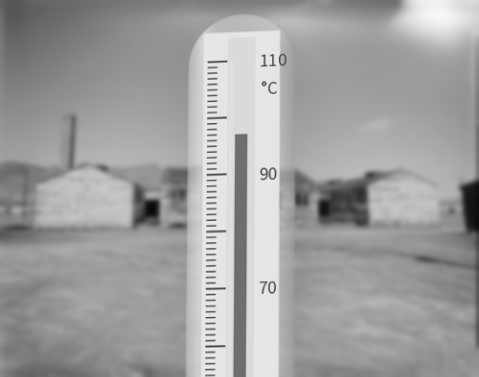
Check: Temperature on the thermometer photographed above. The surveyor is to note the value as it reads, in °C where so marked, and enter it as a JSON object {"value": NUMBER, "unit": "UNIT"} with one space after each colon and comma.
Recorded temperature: {"value": 97, "unit": "°C"}
